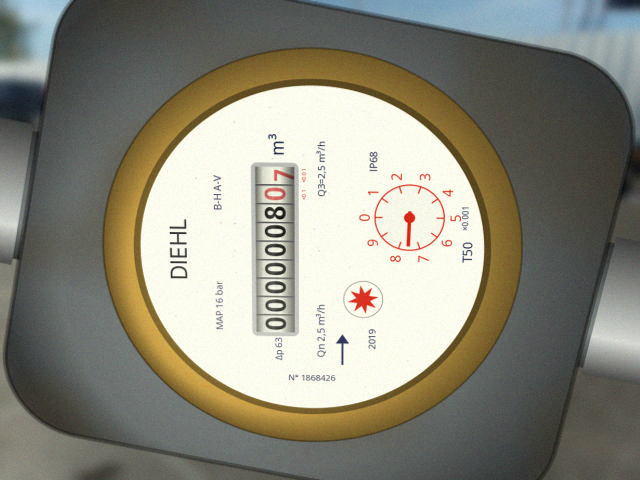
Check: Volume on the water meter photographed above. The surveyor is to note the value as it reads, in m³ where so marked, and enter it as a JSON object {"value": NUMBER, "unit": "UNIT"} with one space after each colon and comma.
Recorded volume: {"value": 8.067, "unit": "m³"}
